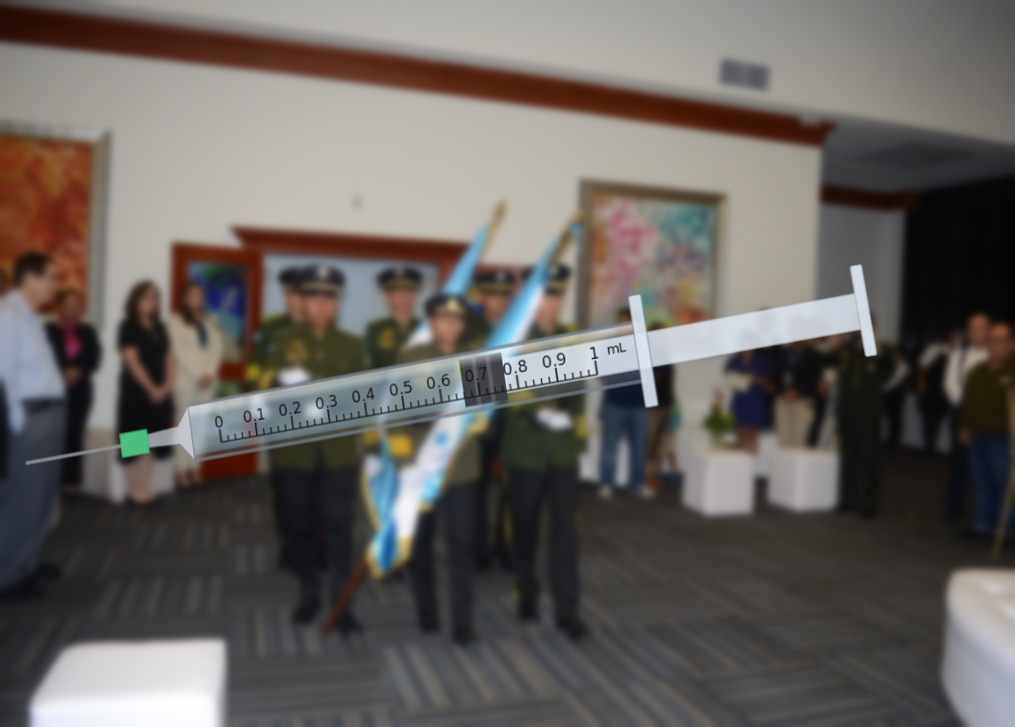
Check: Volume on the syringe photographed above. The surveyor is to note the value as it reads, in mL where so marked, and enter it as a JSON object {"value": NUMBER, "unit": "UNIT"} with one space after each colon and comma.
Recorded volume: {"value": 0.66, "unit": "mL"}
